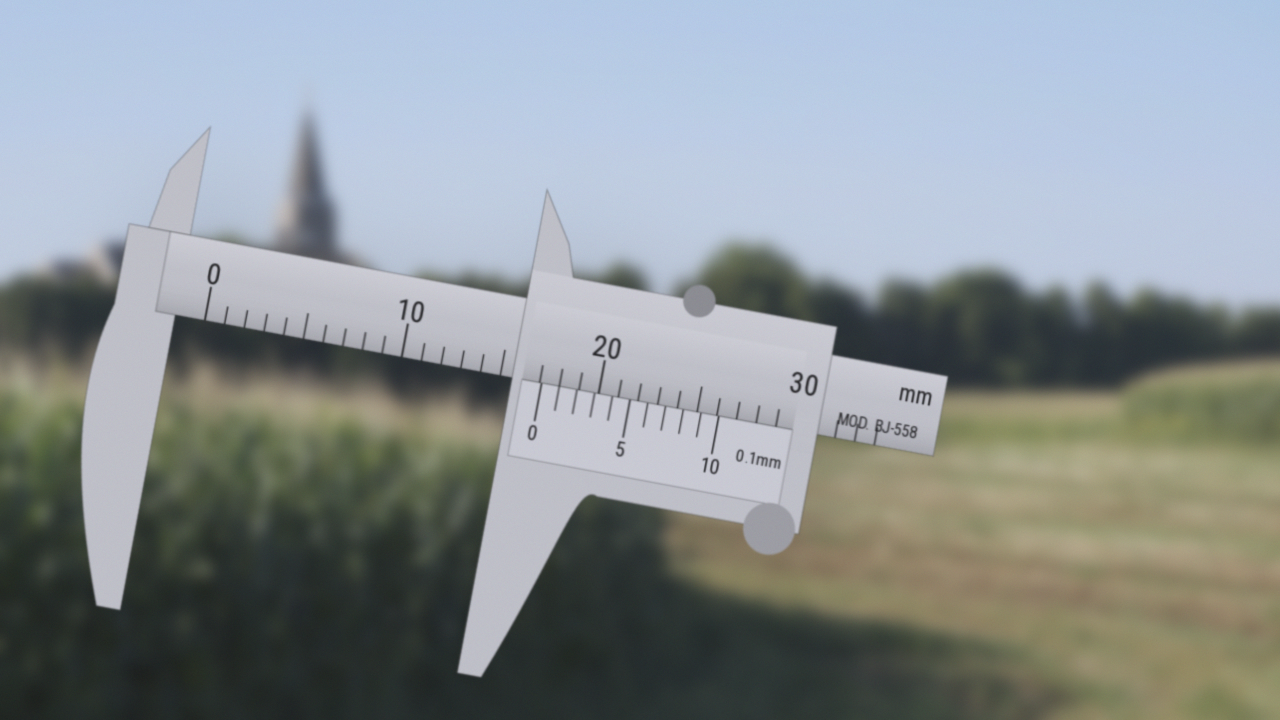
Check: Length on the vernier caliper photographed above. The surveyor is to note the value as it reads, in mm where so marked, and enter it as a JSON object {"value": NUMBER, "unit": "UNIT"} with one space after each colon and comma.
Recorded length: {"value": 17.1, "unit": "mm"}
